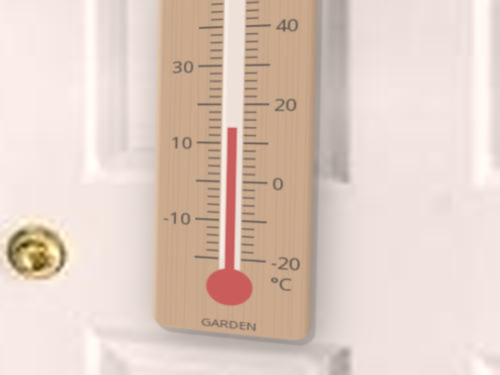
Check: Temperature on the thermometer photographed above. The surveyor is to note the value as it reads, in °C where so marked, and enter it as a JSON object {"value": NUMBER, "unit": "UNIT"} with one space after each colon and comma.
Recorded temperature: {"value": 14, "unit": "°C"}
